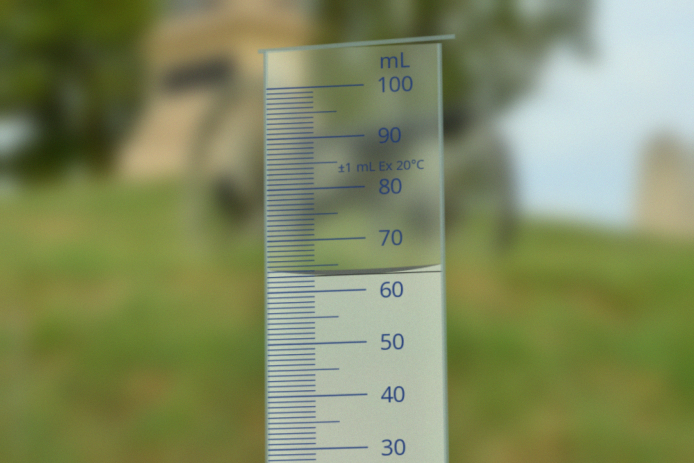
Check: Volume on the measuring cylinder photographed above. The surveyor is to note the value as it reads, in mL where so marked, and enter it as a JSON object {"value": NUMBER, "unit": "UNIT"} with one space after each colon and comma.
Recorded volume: {"value": 63, "unit": "mL"}
